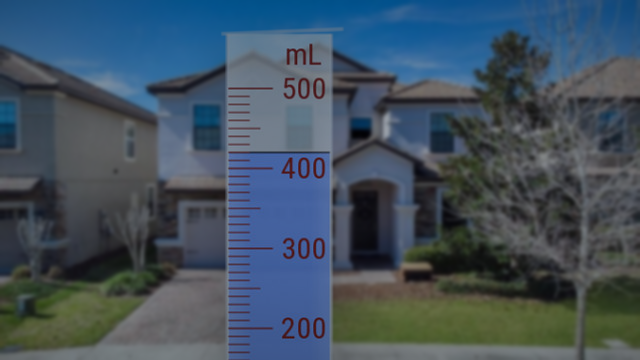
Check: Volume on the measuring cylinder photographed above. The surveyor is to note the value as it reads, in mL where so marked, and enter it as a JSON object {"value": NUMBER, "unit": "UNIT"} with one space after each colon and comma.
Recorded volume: {"value": 420, "unit": "mL"}
